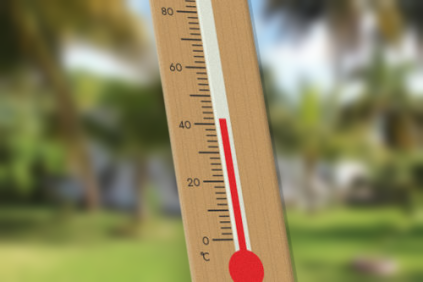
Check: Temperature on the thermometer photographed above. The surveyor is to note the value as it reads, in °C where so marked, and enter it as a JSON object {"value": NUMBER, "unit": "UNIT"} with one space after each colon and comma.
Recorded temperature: {"value": 42, "unit": "°C"}
